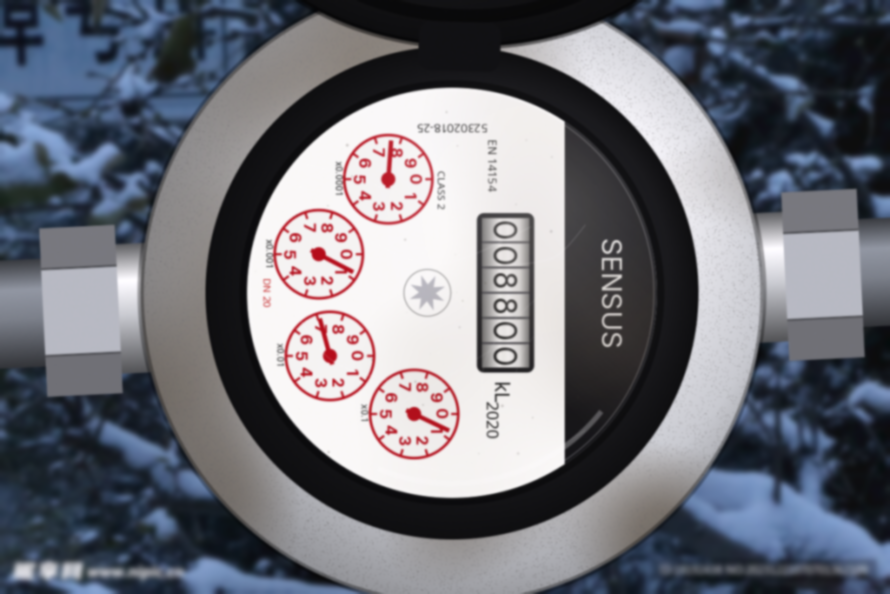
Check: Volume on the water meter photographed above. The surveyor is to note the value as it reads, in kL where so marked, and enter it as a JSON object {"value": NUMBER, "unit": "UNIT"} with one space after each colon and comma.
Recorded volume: {"value": 8800.0707, "unit": "kL"}
